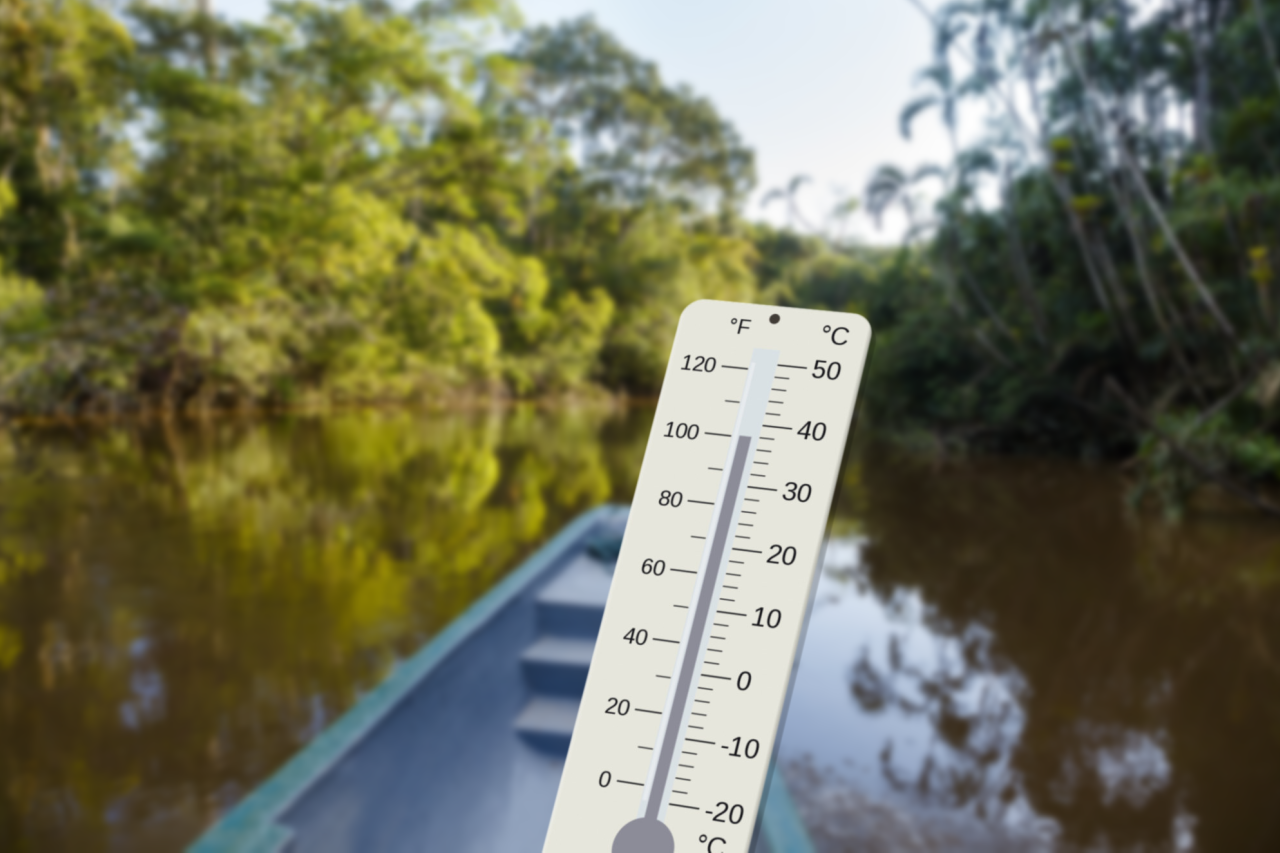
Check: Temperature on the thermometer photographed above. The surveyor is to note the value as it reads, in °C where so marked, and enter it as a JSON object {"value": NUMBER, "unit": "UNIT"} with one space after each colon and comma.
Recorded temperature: {"value": 38, "unit": "°C"}
